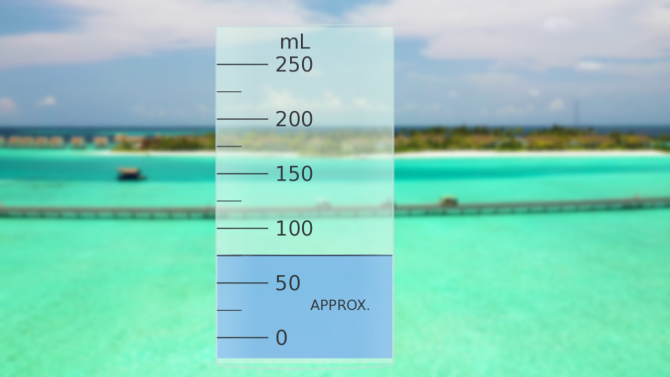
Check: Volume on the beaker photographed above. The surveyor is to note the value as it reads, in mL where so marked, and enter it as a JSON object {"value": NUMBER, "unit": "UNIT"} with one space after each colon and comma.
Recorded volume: {"value": 75, "unit": "mL"}
